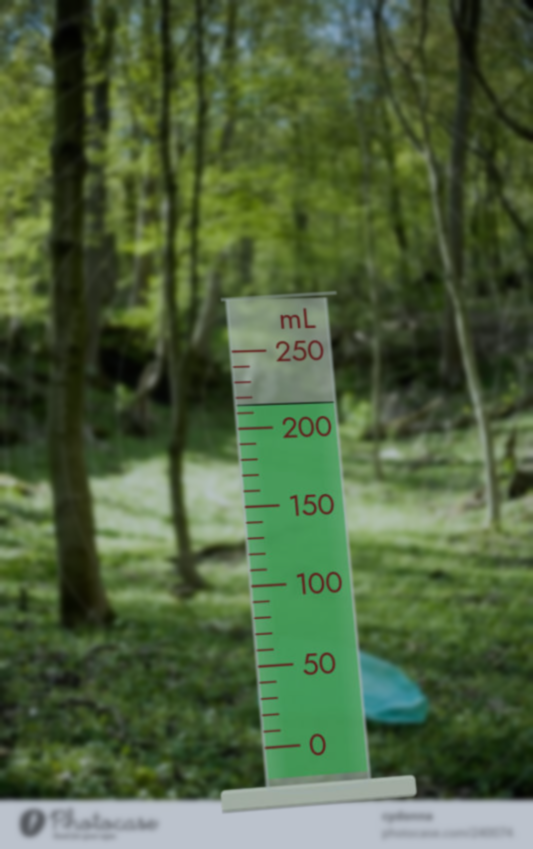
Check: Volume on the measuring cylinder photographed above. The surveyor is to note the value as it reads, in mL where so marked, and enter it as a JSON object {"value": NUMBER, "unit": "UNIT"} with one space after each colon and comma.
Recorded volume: {"value": 215, "unit": "mL"}
